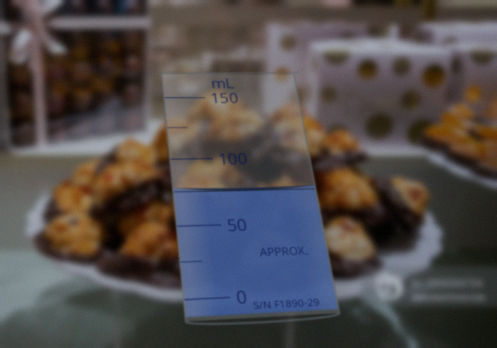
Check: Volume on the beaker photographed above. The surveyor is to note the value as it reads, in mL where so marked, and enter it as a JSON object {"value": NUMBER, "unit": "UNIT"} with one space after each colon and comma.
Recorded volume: {"value": 75, "unit": "mL"}
